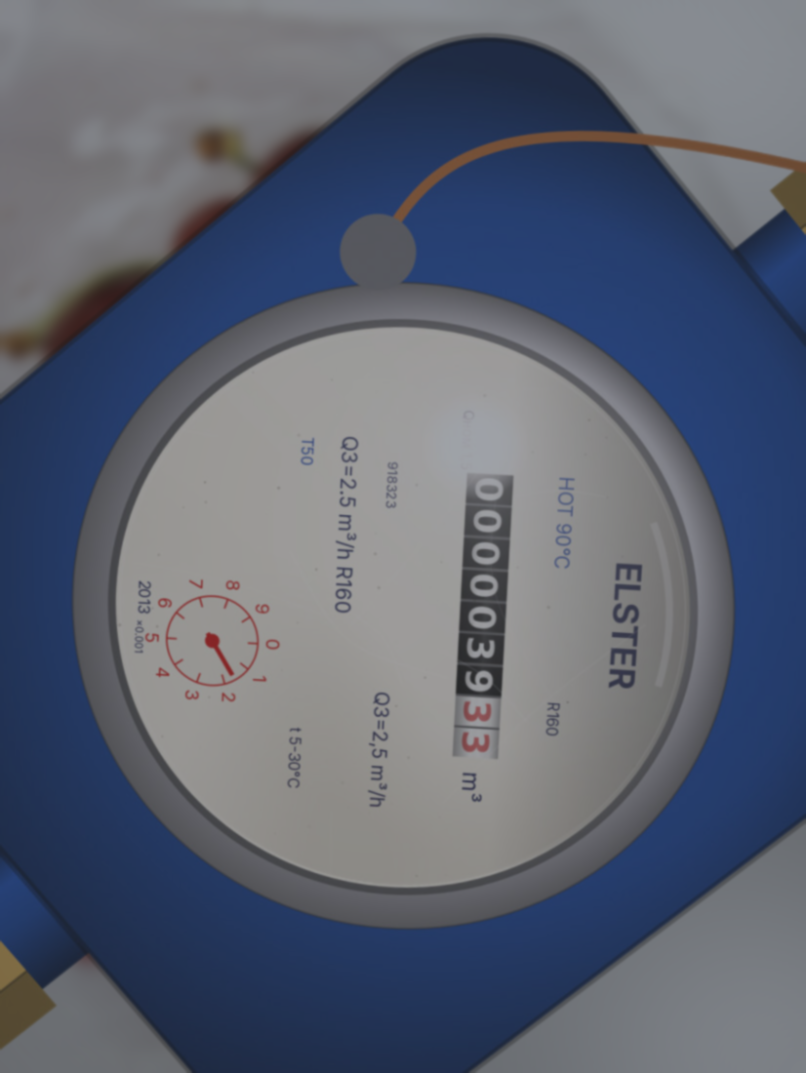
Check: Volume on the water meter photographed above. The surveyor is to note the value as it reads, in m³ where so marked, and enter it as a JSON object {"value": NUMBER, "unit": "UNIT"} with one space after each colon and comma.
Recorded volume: {"value": 39.331, "unit": "m³"}
